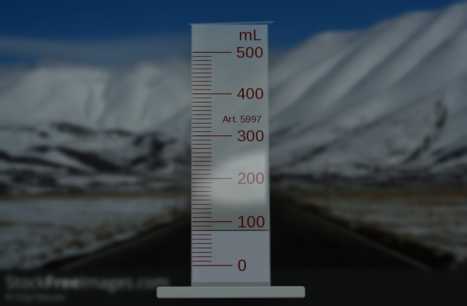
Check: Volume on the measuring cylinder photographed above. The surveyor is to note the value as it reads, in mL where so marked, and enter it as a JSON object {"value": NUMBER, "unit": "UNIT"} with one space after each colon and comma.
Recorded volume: {"value": 80, "unit": "mL"}
